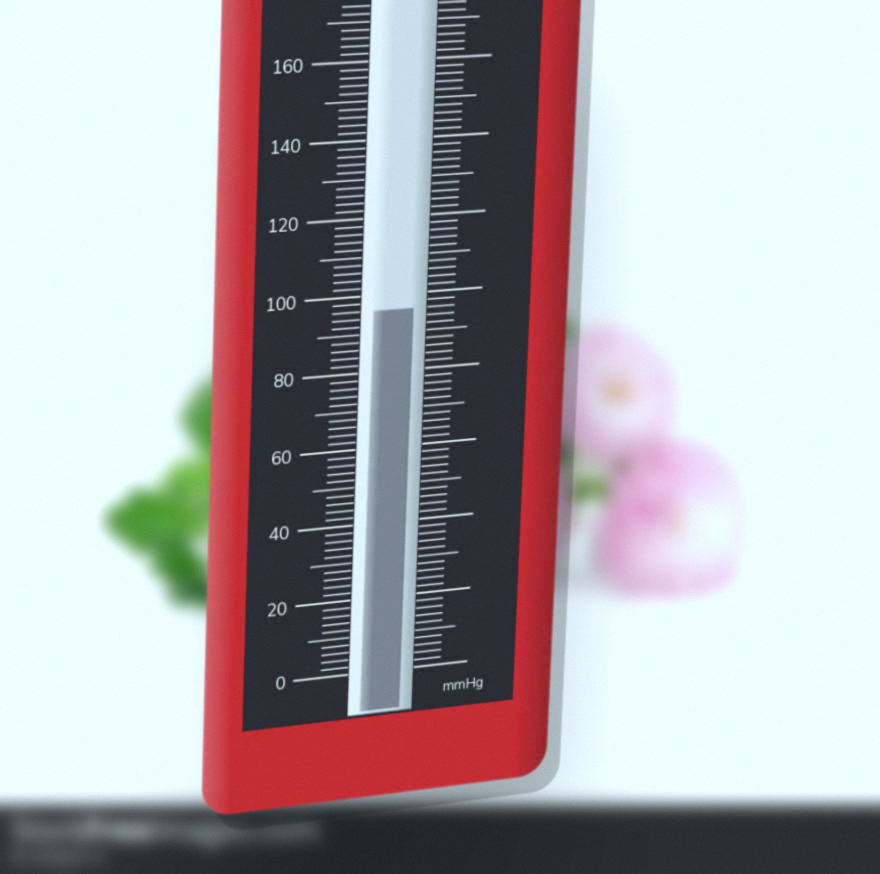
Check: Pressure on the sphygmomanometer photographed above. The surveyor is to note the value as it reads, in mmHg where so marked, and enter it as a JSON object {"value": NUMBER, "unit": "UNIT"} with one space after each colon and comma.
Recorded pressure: {"value": 96, "unit": "mmHg"}
